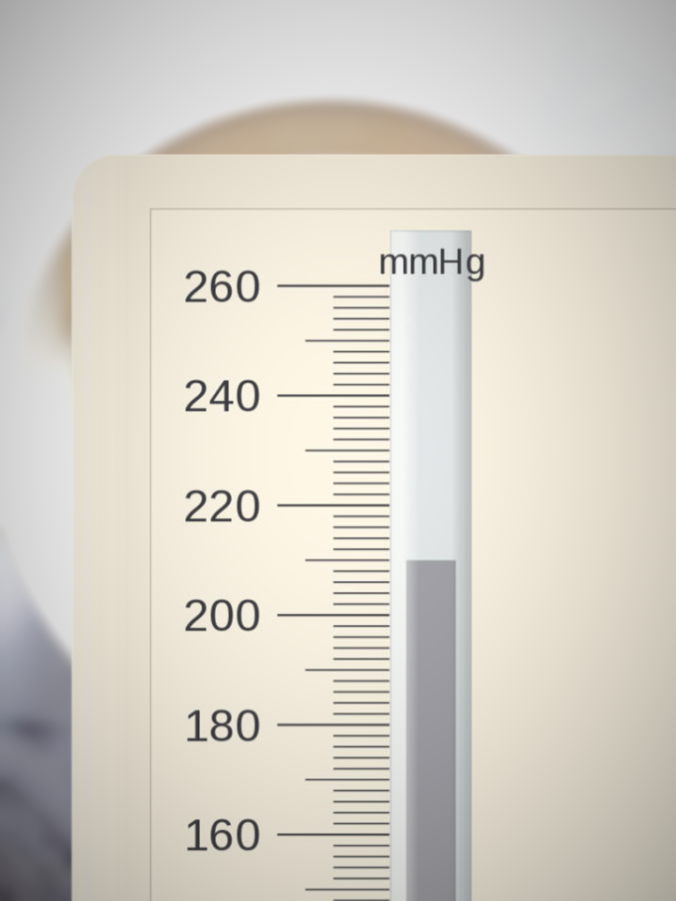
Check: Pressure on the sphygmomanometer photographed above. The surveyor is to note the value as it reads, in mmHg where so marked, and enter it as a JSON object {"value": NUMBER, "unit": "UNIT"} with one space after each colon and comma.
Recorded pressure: {"value": 210, "unit": "mmHg"}
